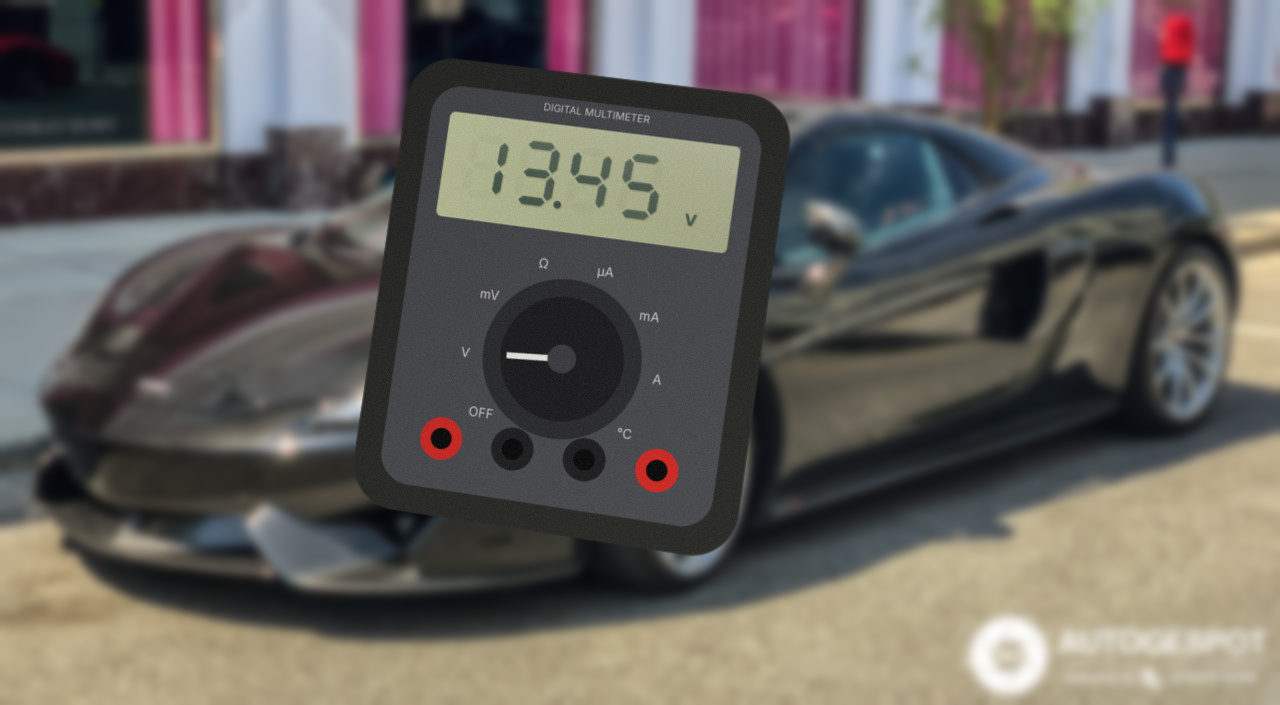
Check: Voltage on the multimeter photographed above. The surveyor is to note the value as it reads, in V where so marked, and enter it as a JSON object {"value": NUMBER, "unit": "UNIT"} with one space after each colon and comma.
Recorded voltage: {"value": 13.45, "unit": "V"}
